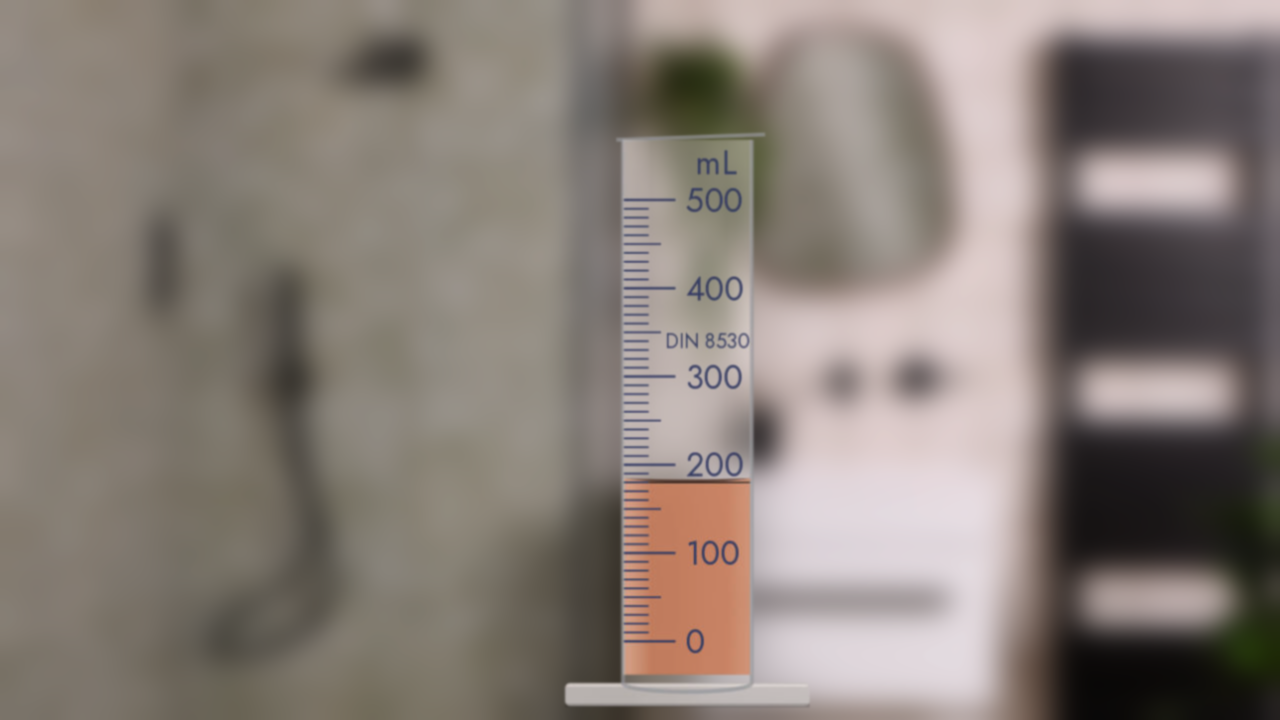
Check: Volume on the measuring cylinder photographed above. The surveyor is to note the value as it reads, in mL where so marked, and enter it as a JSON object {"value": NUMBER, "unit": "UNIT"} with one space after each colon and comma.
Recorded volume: {"value": 180, "unit": "mL"}
